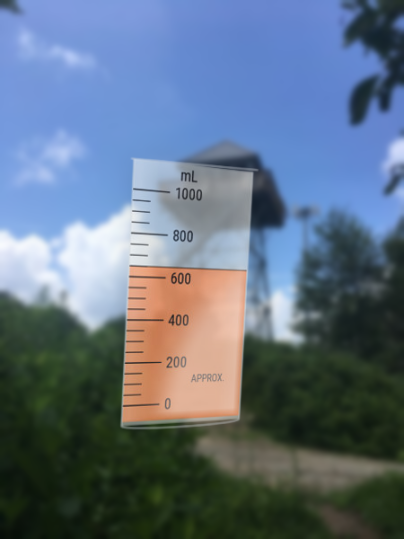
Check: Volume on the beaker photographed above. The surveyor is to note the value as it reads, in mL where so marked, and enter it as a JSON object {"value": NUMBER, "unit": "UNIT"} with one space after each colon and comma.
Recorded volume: {"value": 650, "unit": "mL"}
